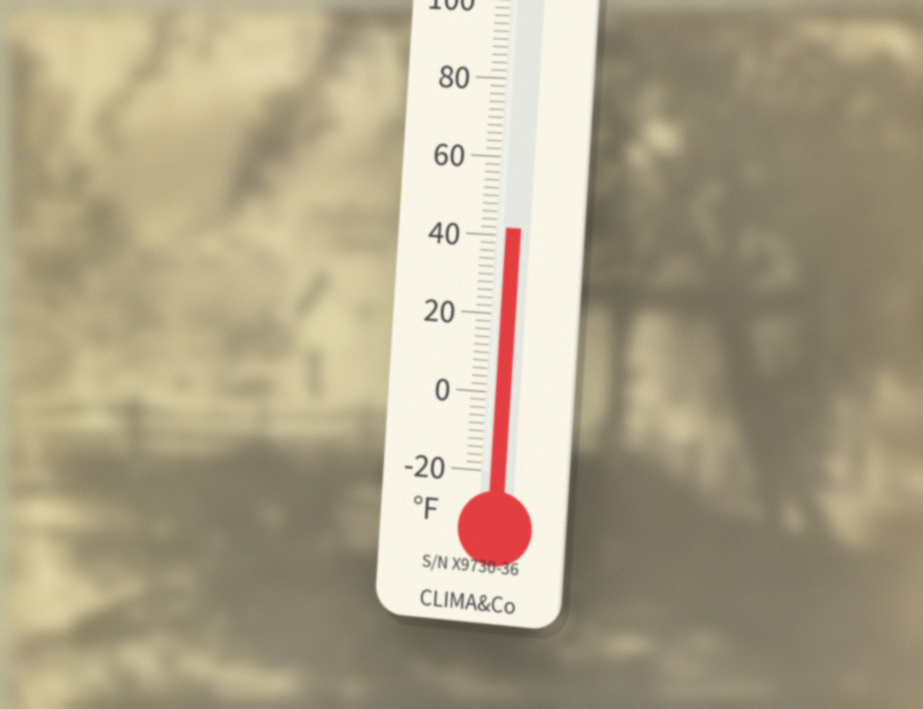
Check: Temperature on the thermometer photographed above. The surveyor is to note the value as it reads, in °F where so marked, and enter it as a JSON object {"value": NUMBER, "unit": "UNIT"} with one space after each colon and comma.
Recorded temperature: {"value": 42, "unit": "°F"}
